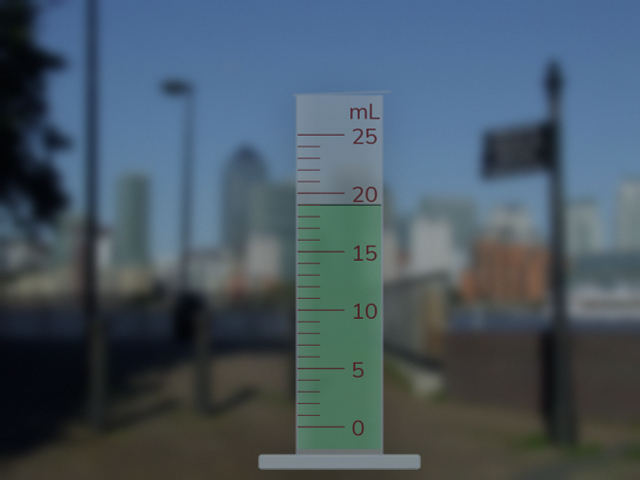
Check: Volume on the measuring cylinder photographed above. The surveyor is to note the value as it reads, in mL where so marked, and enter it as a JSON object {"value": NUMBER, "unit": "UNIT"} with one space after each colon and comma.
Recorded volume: {"value": 19, "unit": "mL"}
